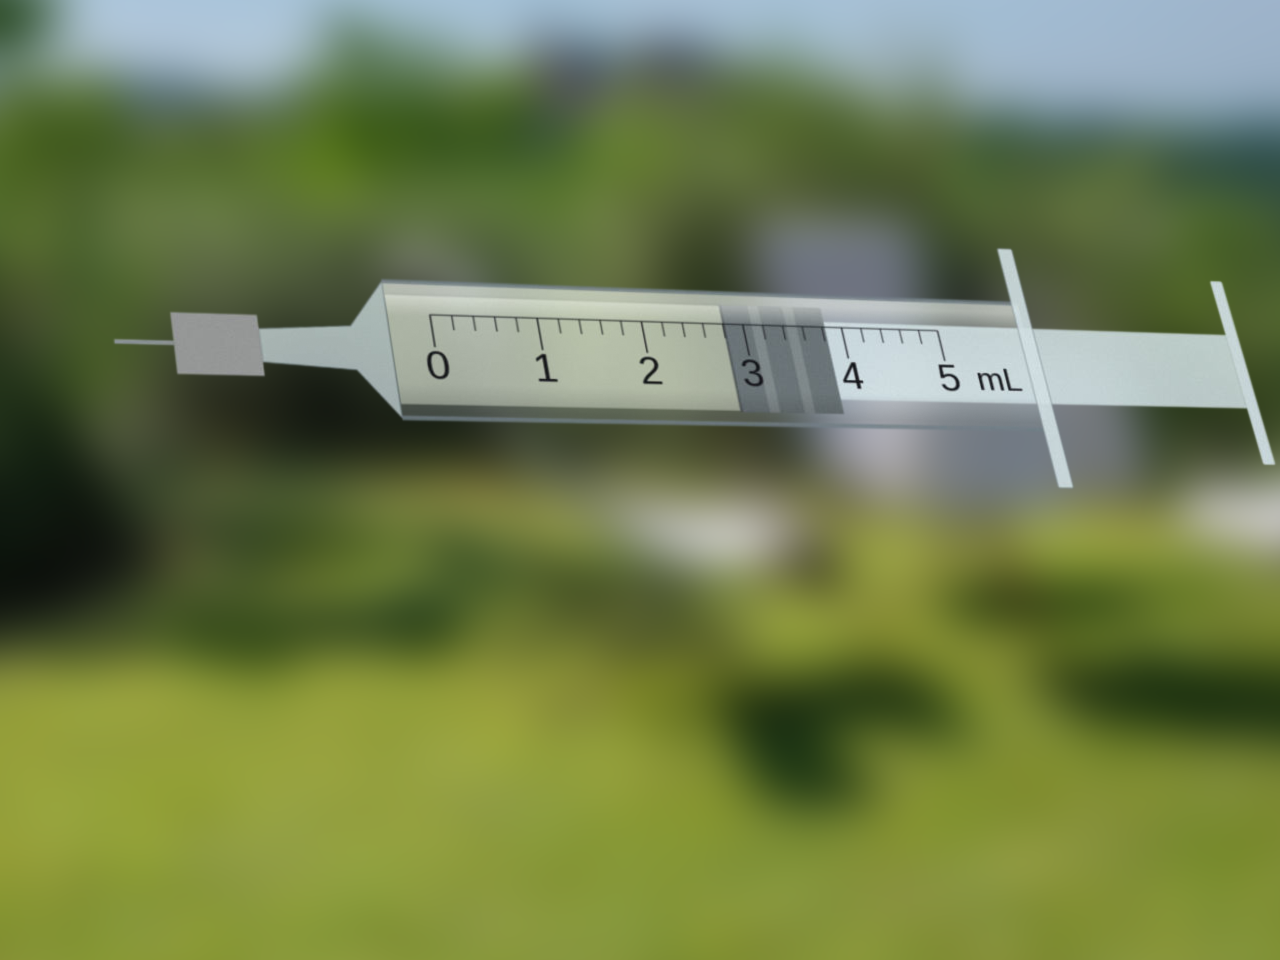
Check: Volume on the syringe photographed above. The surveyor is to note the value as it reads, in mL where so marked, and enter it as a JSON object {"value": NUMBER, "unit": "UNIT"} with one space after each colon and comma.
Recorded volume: {"value": 2.8, "unit": "mL"}
